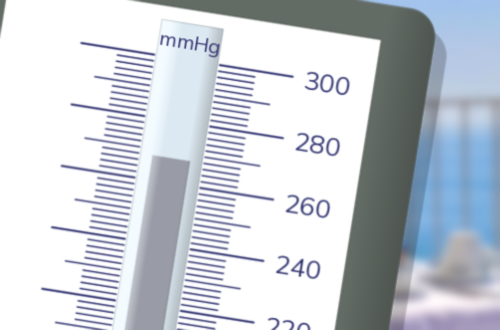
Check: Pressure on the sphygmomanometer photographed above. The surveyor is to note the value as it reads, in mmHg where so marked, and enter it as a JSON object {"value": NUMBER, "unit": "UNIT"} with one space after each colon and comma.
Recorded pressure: {"value": 268, "unit": "mmHg"}
